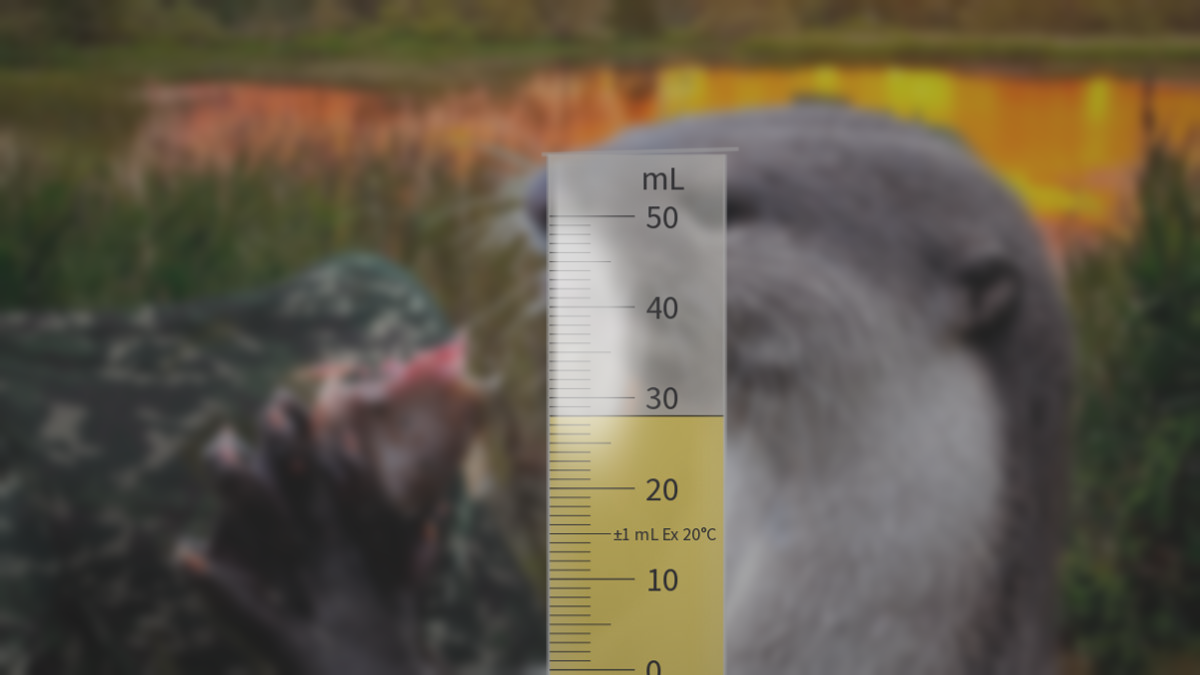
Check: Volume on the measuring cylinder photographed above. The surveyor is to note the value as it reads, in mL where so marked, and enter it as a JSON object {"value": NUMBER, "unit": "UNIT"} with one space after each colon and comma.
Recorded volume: {"value": 28, "unit": "mL"}
